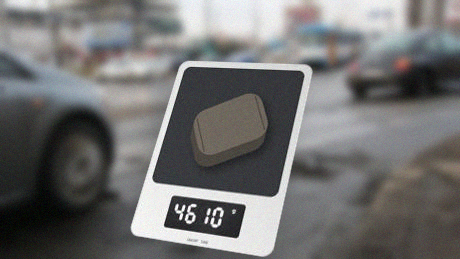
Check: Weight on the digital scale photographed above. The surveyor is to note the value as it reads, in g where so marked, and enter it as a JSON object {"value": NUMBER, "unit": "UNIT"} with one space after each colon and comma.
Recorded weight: {"value": 4610, "unit": "g"}
